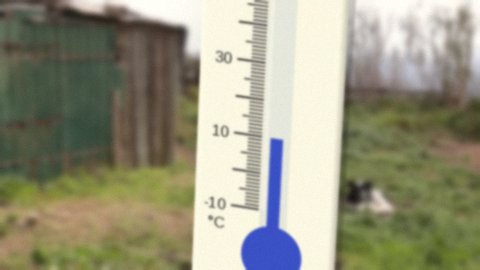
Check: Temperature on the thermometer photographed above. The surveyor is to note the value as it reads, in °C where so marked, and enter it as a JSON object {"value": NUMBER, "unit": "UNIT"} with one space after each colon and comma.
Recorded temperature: {"value": 10, "unit": "°C"}
